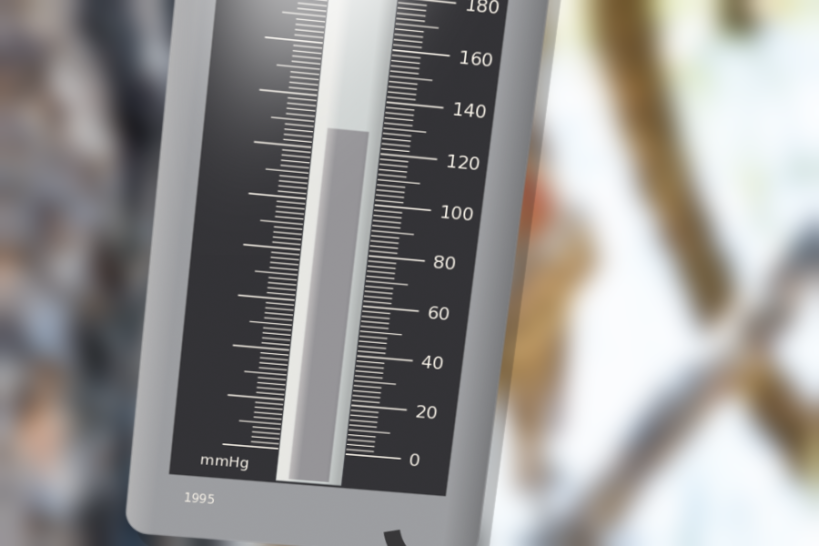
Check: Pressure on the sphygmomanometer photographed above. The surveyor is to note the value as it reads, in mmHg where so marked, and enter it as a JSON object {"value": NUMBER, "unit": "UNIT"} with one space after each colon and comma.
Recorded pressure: {"value": 128, "unit": "mmHg"}
